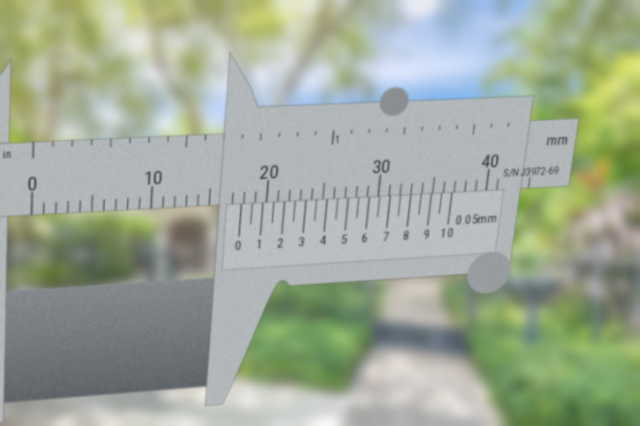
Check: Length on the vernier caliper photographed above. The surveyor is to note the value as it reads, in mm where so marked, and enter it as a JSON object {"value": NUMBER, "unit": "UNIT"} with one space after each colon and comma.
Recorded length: {"value": 17.8, "unit": "mm"}
